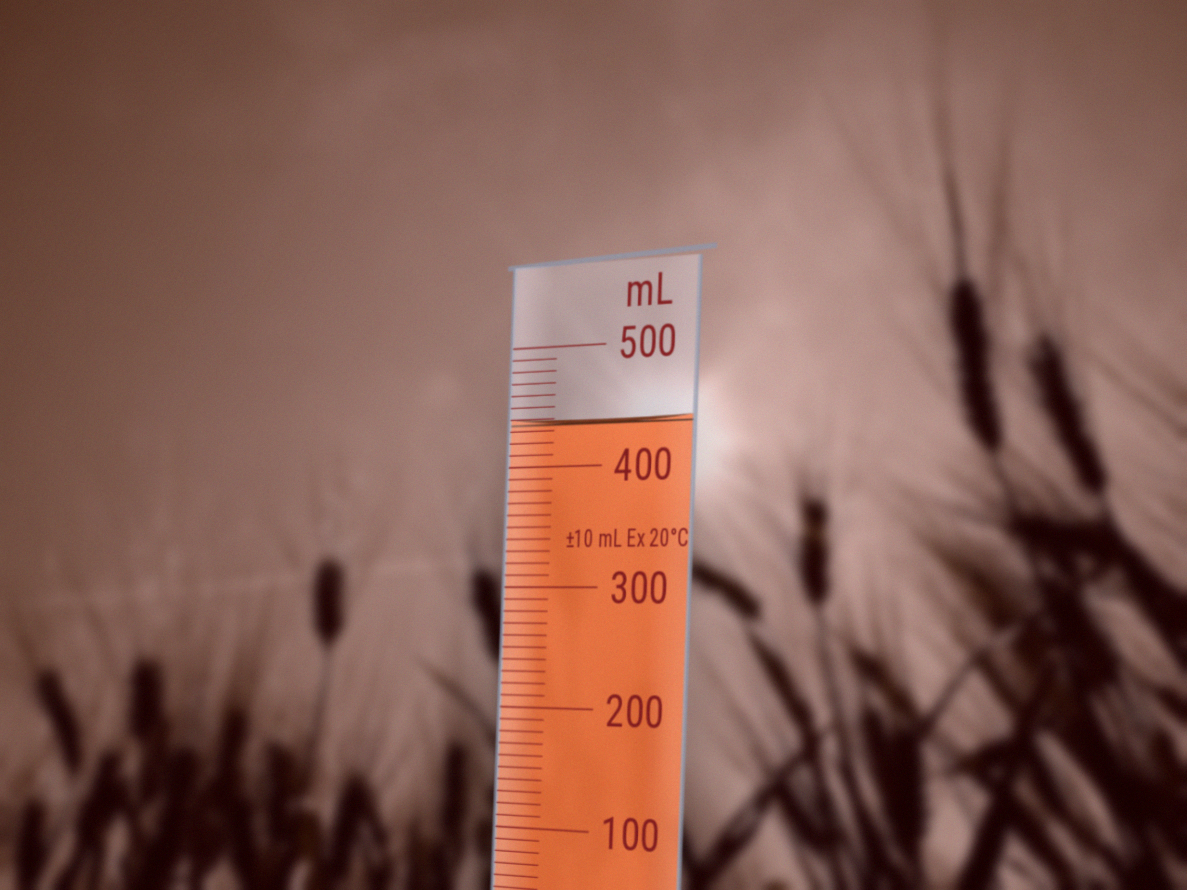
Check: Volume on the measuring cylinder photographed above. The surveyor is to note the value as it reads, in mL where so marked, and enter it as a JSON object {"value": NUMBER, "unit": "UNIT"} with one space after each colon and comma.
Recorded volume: {"value": 435, "unit": "mL"}
